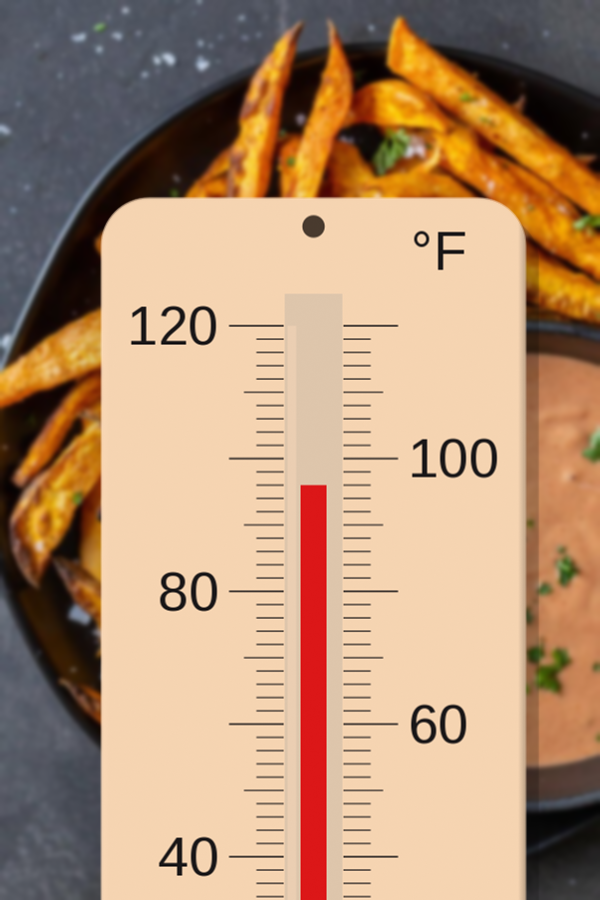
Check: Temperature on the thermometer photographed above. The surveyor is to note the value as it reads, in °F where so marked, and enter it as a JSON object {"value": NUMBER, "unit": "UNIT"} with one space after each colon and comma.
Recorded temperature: {"value": 96, "unit": "°F"}
